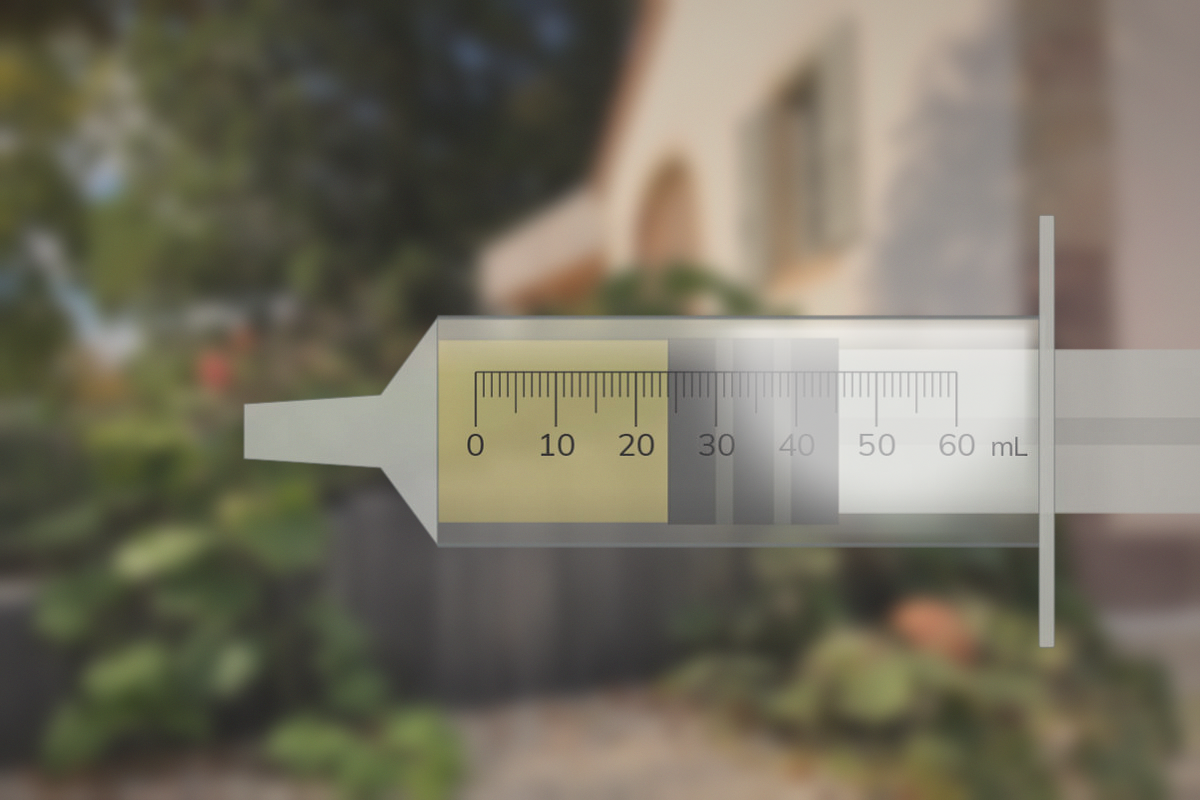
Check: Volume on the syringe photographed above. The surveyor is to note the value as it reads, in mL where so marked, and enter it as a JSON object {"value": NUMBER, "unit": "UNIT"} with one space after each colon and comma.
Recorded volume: {"value": 24, "unit": "mL"}
